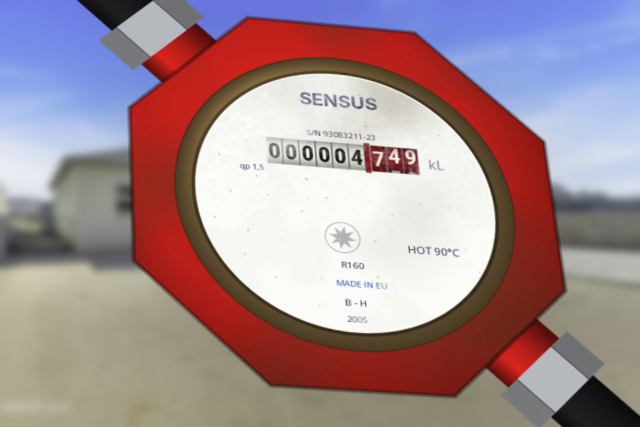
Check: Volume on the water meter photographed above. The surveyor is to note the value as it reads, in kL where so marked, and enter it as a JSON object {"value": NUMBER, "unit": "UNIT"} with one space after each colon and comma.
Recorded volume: {"value": 4.749, "unit": "kL"}
